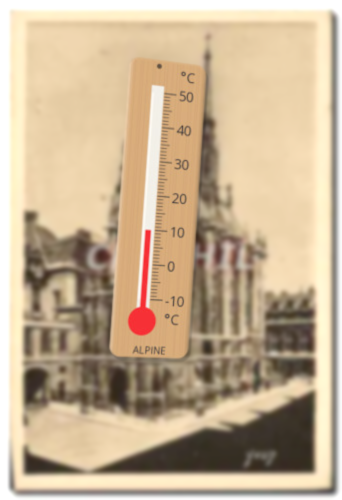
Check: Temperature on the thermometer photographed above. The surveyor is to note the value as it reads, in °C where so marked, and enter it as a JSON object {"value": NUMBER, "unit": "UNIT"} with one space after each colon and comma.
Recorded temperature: {"value": 10, "unit": "°C"}
